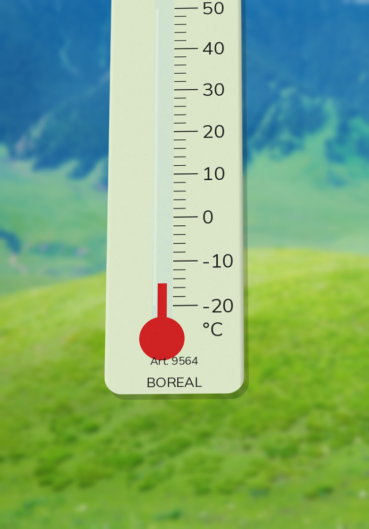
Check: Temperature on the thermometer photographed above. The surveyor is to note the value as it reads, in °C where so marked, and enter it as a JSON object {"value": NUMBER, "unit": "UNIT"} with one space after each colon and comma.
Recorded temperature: {"value": -15, "unit": "°C"}
